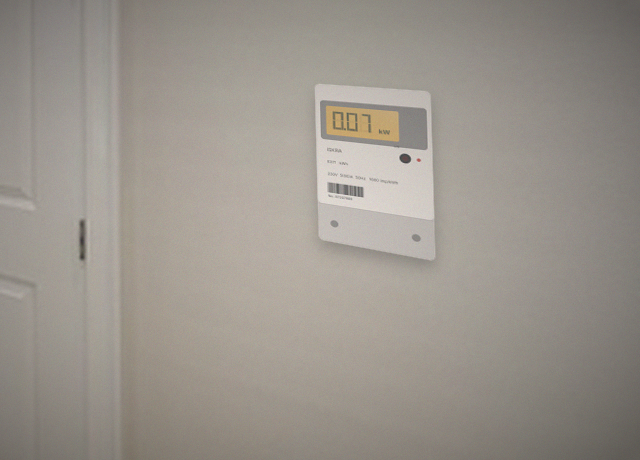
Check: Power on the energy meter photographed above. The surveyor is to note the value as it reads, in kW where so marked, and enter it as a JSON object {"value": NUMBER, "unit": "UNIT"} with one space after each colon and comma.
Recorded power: {"value": 0.07, "unit": "kW"}
